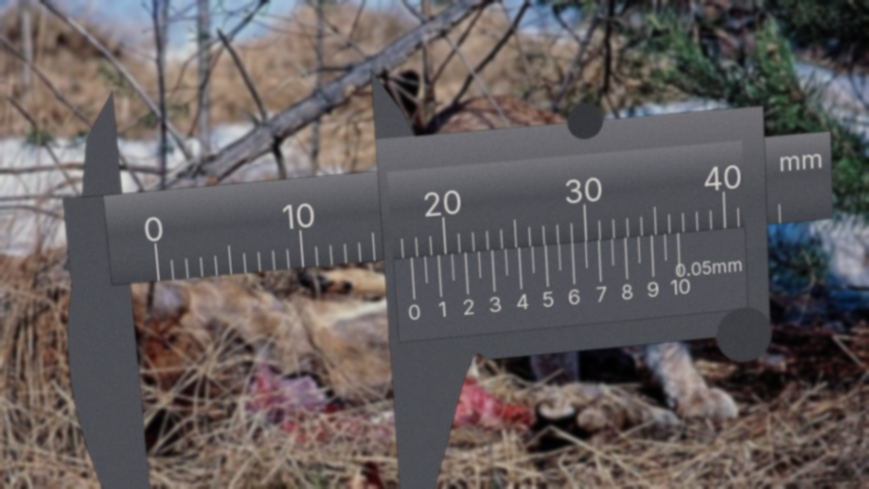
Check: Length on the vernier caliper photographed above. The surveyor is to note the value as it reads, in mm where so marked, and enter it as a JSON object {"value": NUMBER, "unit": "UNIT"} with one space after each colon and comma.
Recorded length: {"value": 17.6, "unit": "mm"}
